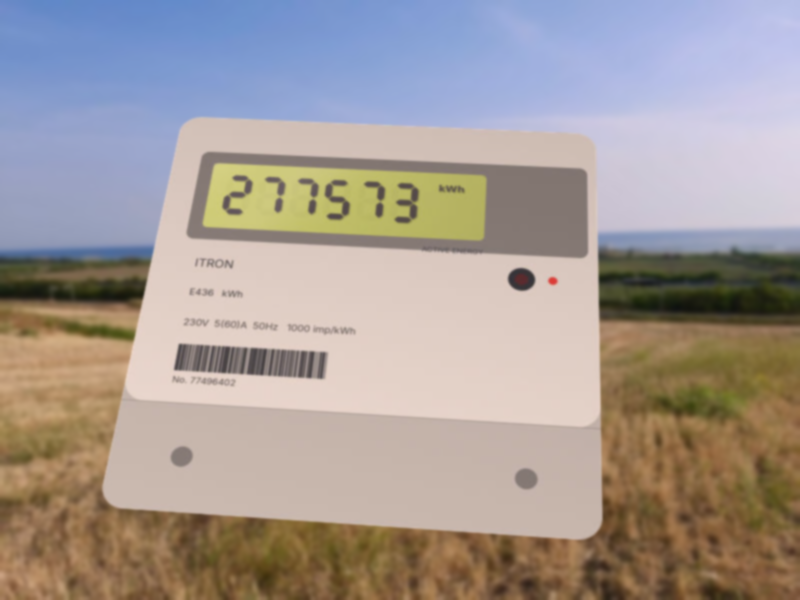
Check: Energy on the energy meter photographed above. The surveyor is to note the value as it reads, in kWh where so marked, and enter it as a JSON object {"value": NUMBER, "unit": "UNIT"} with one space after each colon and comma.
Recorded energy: {"value": 277573, "unit": "kWh"}
